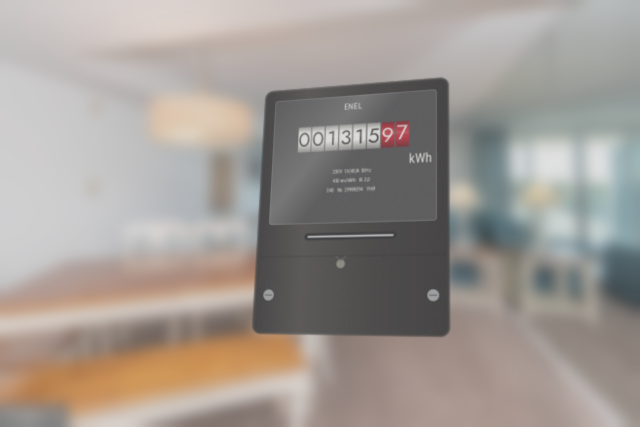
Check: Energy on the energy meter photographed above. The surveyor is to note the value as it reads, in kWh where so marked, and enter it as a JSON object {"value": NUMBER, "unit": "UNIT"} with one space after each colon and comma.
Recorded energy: {"value": 1315.97, "unit": "kWh"}
